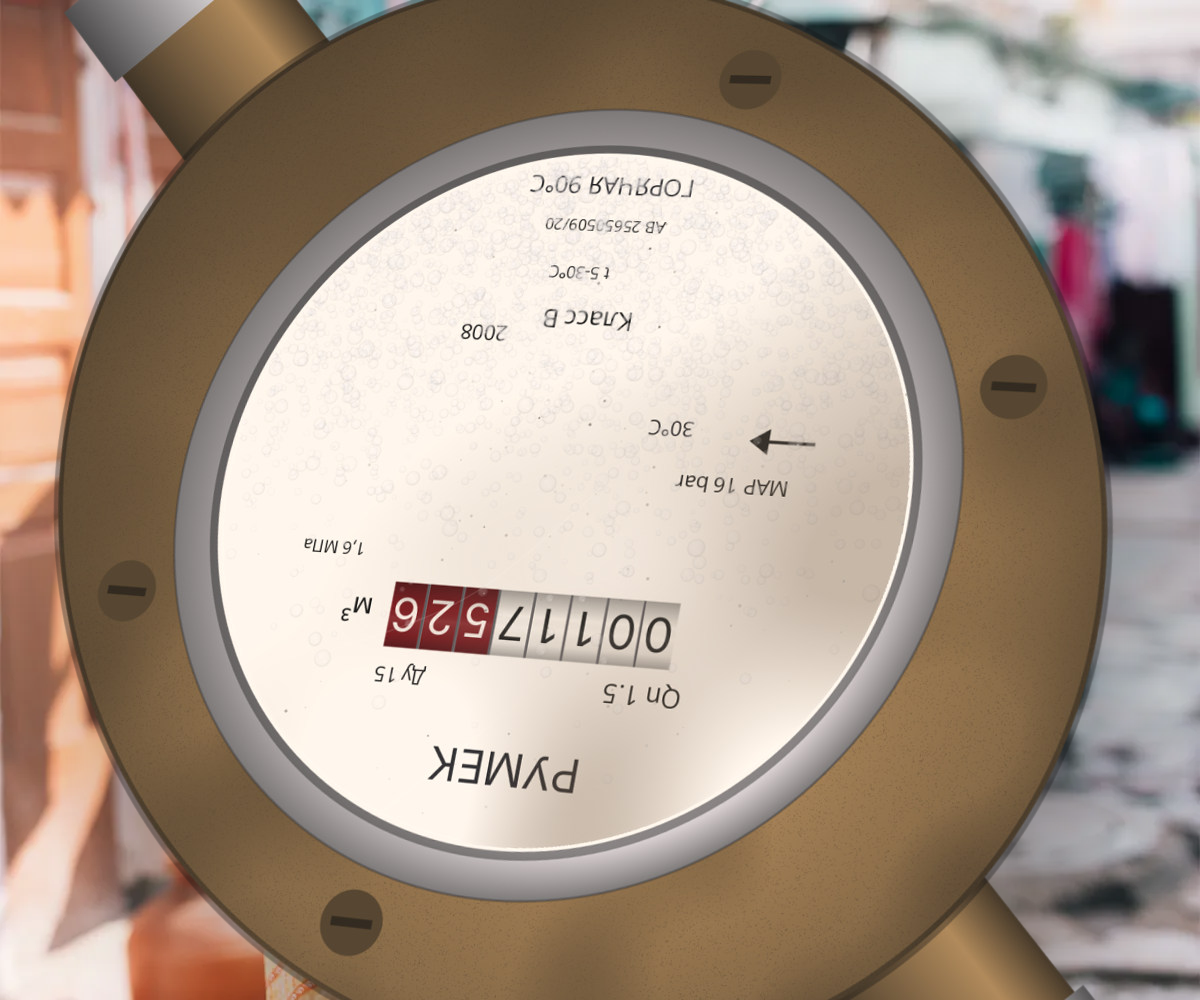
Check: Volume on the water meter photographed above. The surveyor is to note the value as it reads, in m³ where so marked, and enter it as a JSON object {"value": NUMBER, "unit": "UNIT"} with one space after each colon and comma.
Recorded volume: {"value": 117.526, "unit": "m³"}
